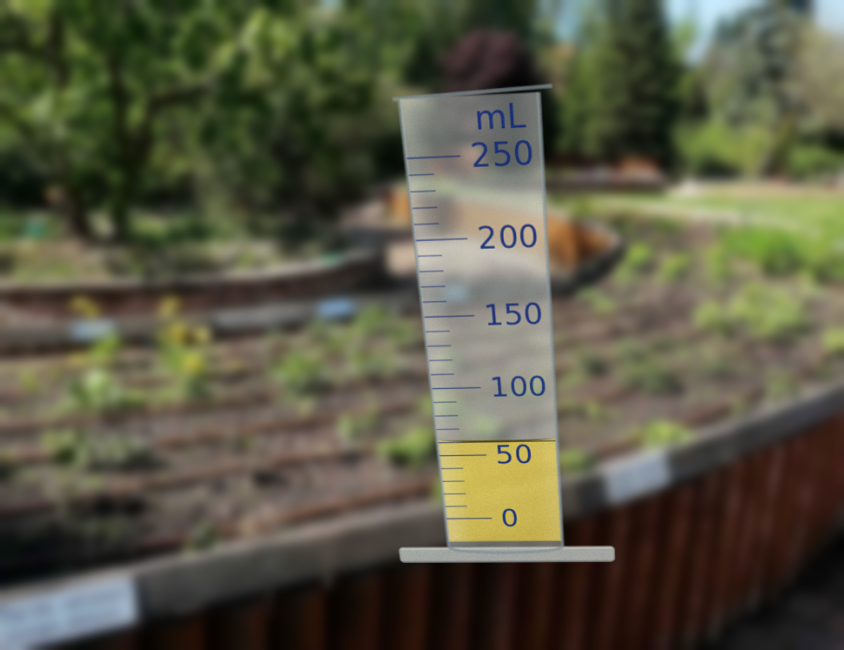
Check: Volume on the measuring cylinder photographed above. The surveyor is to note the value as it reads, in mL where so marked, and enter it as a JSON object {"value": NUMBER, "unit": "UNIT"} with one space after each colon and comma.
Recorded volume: {"value": 60, "unit": "mL"}
